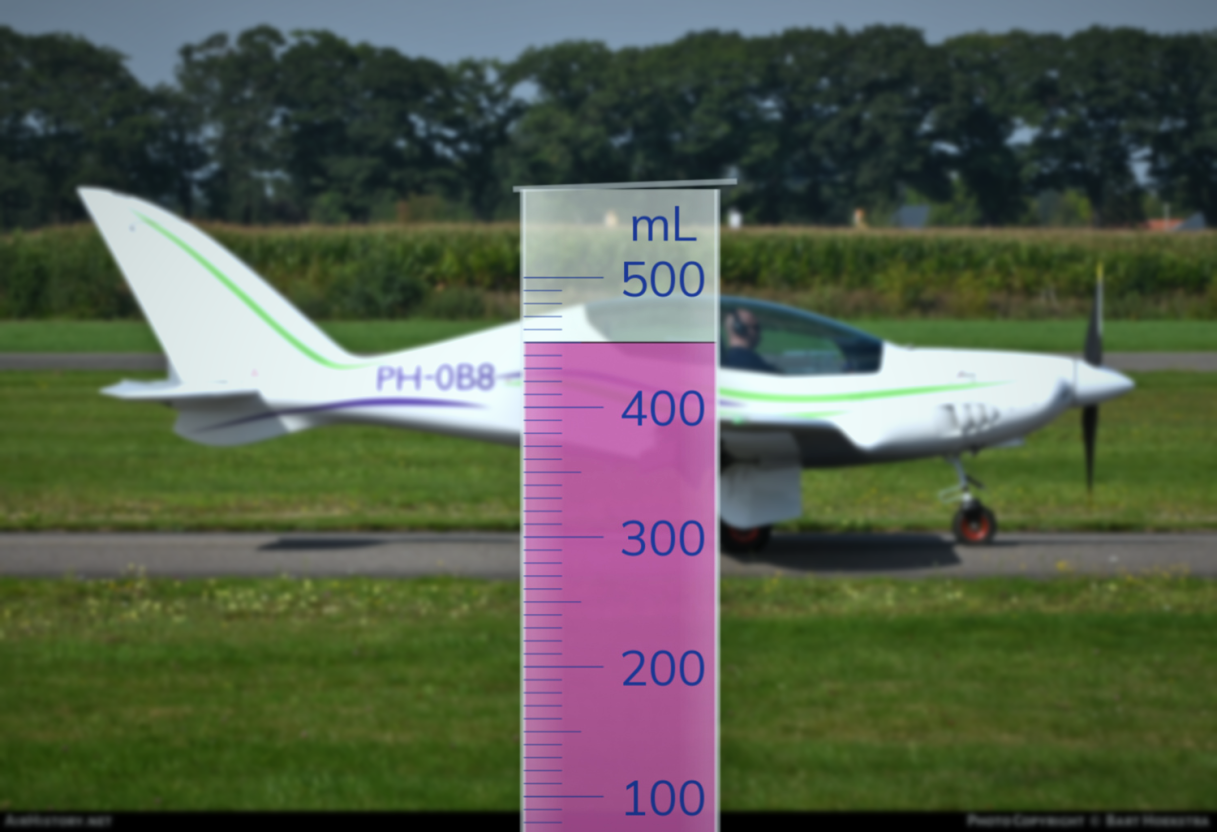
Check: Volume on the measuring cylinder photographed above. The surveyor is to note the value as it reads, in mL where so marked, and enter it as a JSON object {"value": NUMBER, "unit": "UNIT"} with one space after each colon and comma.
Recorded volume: {"value": 450, "unit": "mL"}
